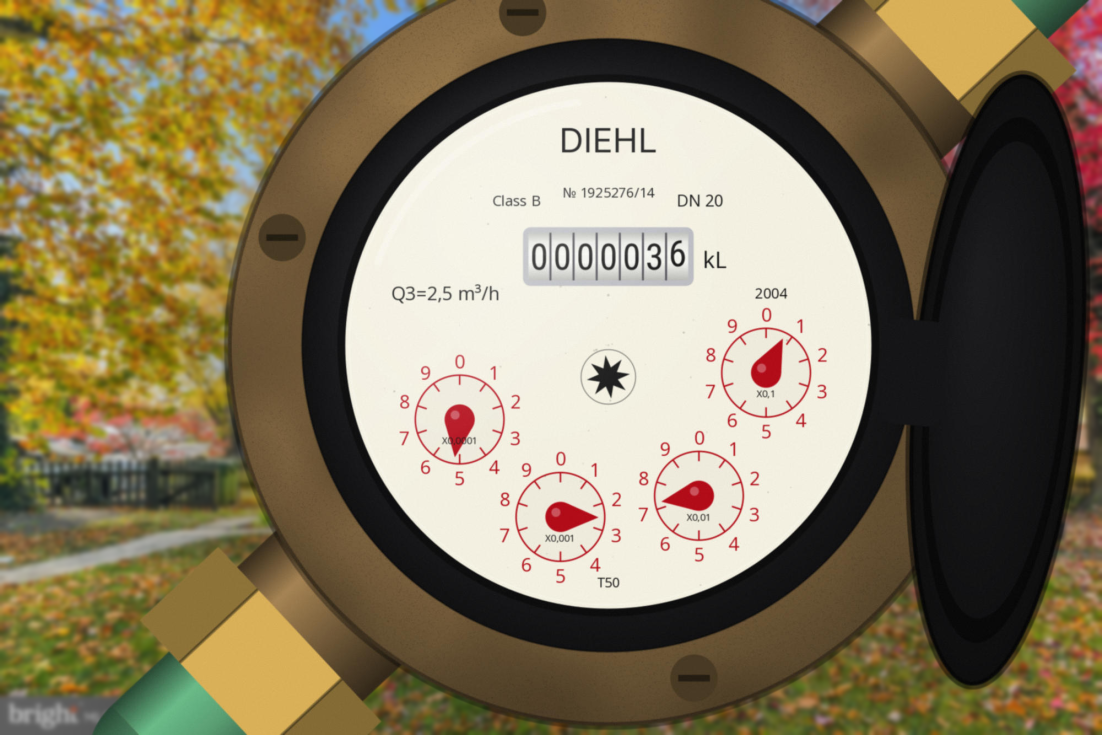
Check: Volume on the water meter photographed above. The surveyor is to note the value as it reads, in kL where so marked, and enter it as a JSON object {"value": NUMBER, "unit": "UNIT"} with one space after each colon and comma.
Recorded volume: {"value": 36.0725, "unit": "kL"}
